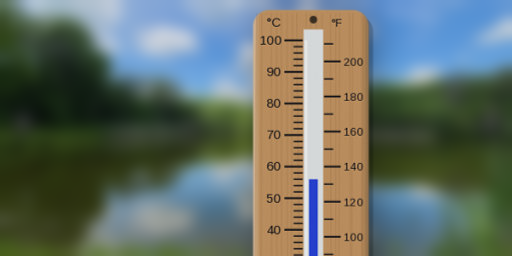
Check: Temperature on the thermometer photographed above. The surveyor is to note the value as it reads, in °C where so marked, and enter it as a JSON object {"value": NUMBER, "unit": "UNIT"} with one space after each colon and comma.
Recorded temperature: {"value": 56, "unit": "°C"}
